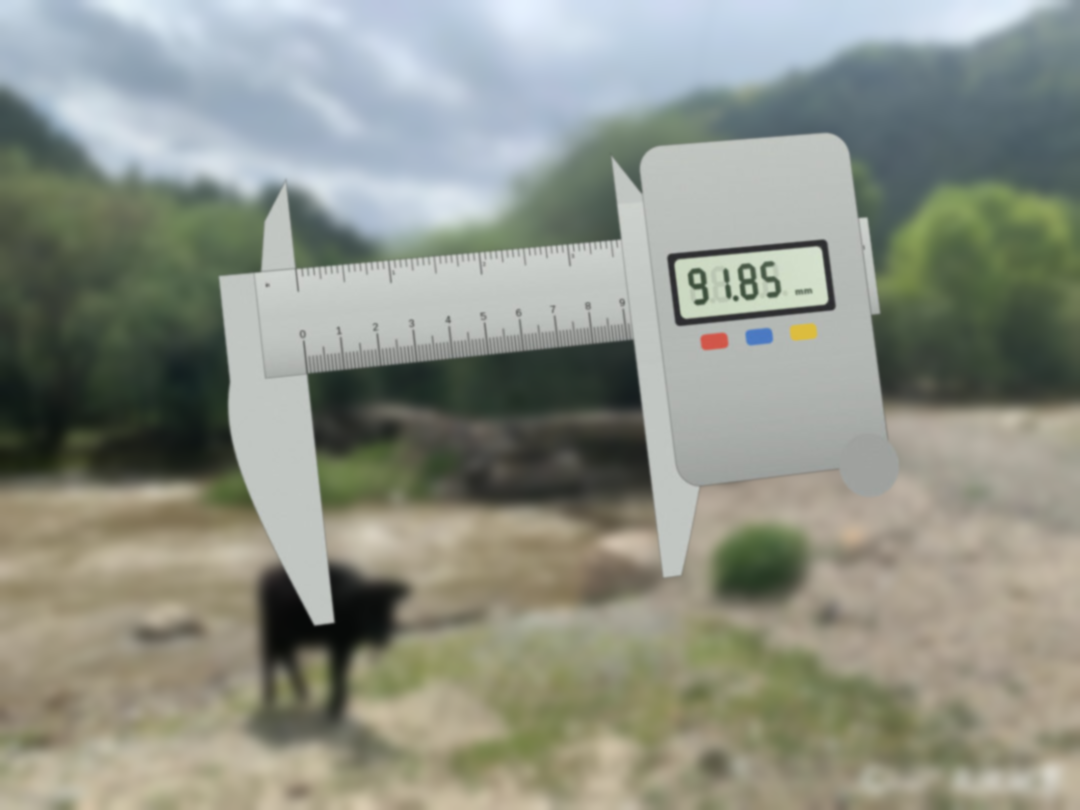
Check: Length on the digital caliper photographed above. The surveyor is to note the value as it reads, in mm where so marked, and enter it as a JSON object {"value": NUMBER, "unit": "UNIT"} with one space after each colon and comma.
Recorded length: {"value": 91.85, "unit": "mm"}
